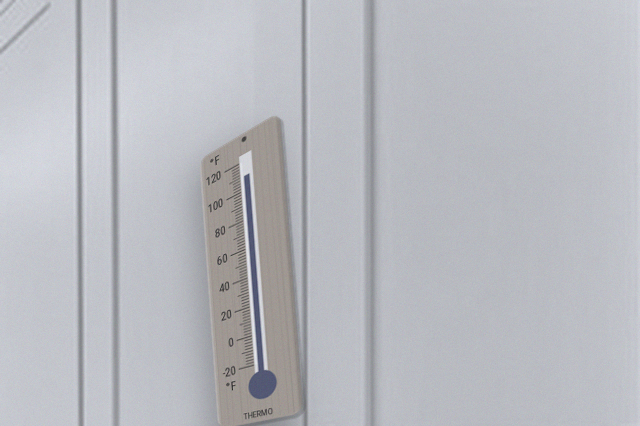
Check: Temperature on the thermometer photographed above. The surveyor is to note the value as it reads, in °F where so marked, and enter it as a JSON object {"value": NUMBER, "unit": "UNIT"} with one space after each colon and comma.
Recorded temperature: {"value": 110, "unit": "°F"}
